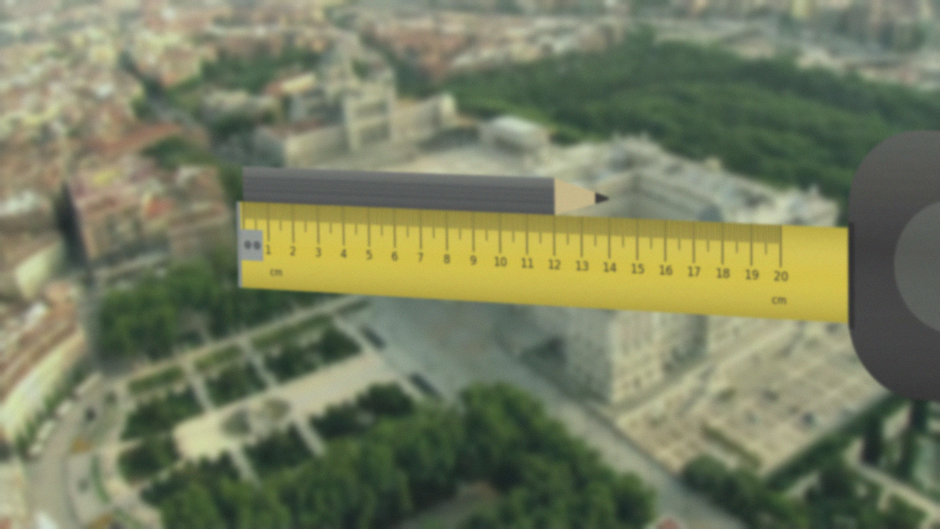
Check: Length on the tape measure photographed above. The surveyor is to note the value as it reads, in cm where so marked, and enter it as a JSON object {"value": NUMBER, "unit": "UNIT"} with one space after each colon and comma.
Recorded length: {"value": 14, "unit": "cm"}
